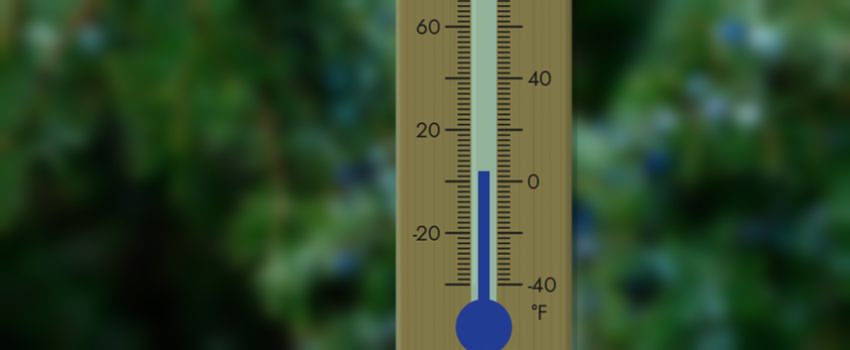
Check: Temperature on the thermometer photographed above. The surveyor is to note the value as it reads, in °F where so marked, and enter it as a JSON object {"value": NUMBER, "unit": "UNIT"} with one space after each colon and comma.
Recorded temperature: {"value": 4, "unit": "°F"}
